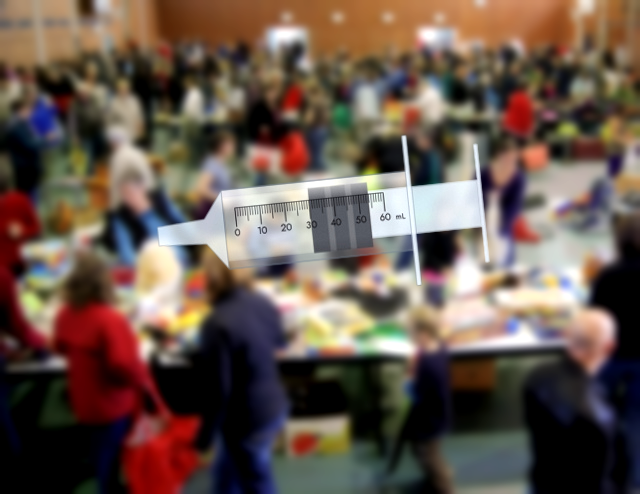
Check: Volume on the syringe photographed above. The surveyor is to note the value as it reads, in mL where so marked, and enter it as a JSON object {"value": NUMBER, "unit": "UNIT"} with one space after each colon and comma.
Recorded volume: {"value": 30, "unit": "mL"}
